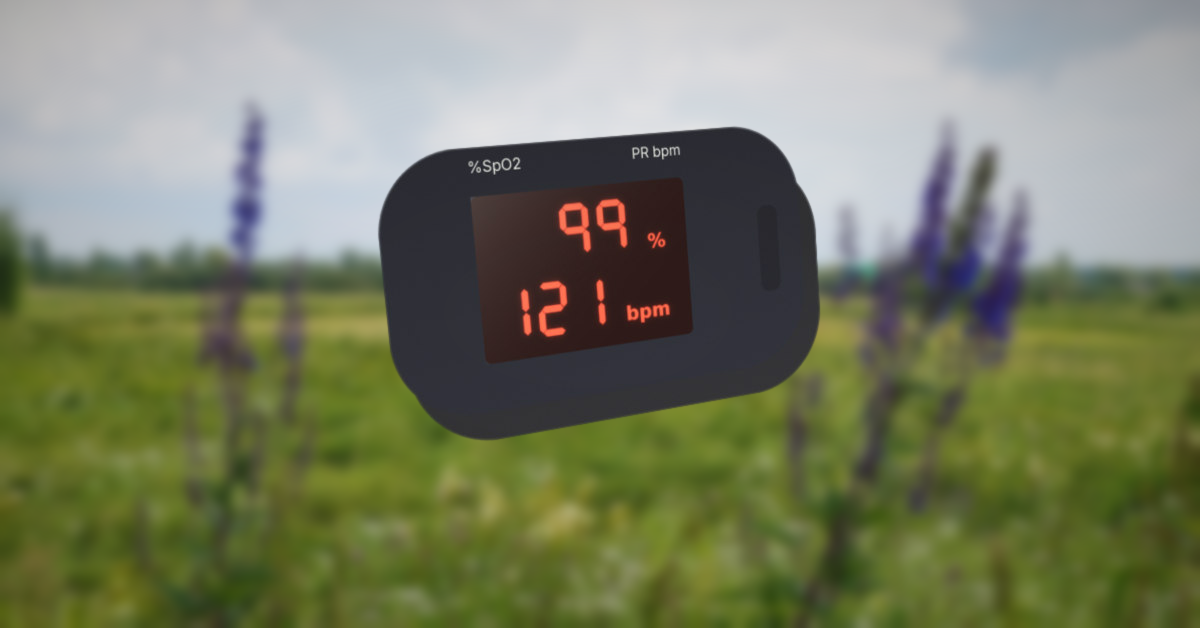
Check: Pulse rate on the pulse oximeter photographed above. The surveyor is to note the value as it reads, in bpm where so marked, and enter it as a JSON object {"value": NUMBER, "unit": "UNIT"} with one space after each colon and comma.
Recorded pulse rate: {"value": 121, "unit": "bpm"}
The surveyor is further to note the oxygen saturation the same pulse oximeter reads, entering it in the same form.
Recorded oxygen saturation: {"value": 99, "unit": "%"}
